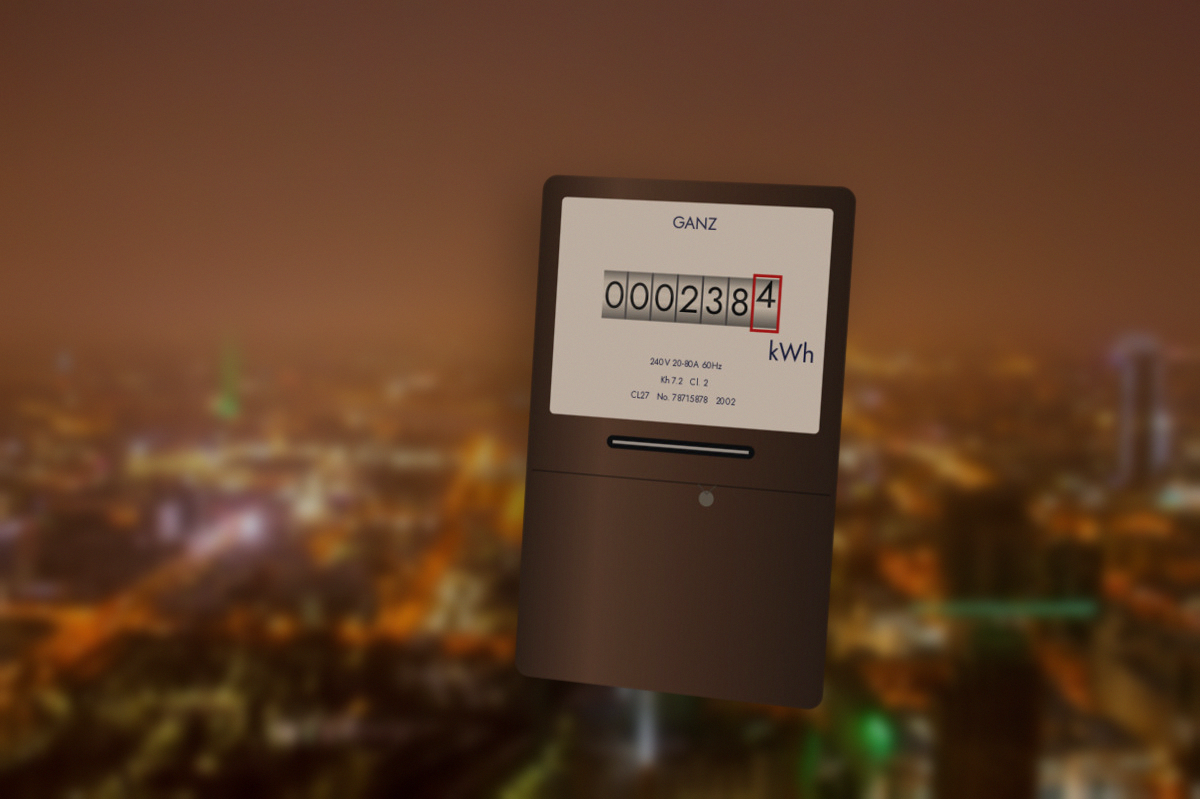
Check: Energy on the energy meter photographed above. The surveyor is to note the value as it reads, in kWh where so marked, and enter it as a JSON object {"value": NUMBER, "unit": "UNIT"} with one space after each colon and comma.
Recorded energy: {"value": 238.4, "unit": "kWh"}
